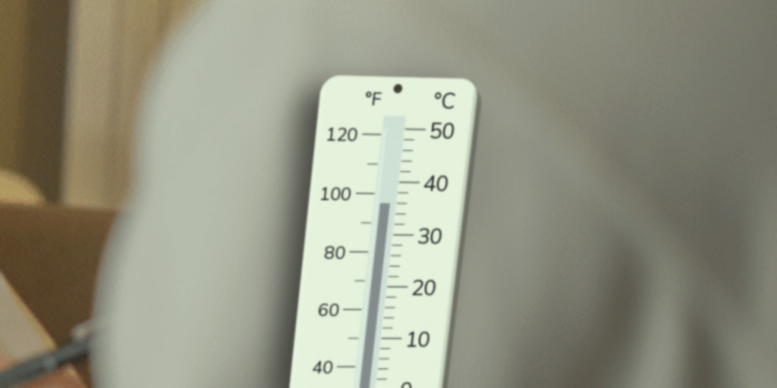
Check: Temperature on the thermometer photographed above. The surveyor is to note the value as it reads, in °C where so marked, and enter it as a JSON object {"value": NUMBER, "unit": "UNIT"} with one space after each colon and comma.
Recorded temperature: {"value": 36, "unit": "°C"}
